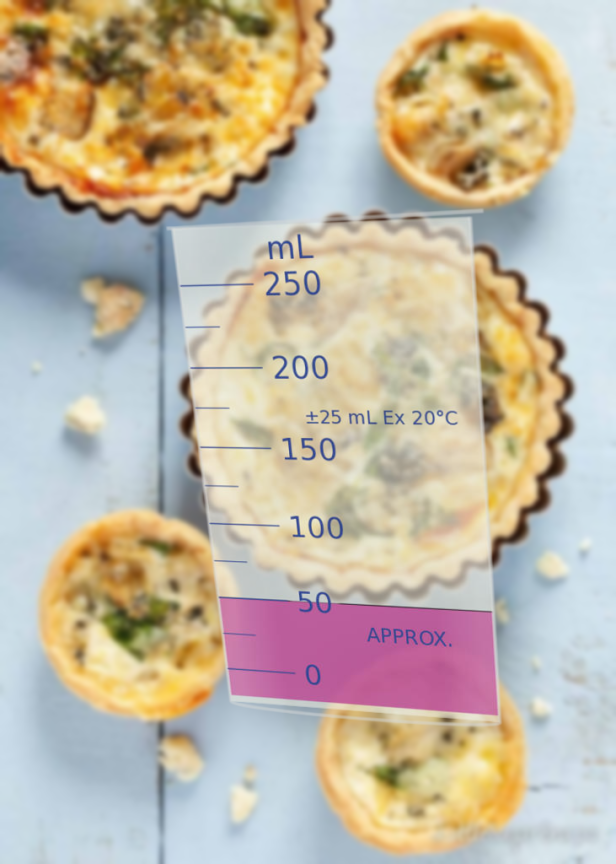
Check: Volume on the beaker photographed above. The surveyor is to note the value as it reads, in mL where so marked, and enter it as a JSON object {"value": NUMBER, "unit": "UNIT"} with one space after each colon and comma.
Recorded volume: {"value": 50, "unit": "mL"}
